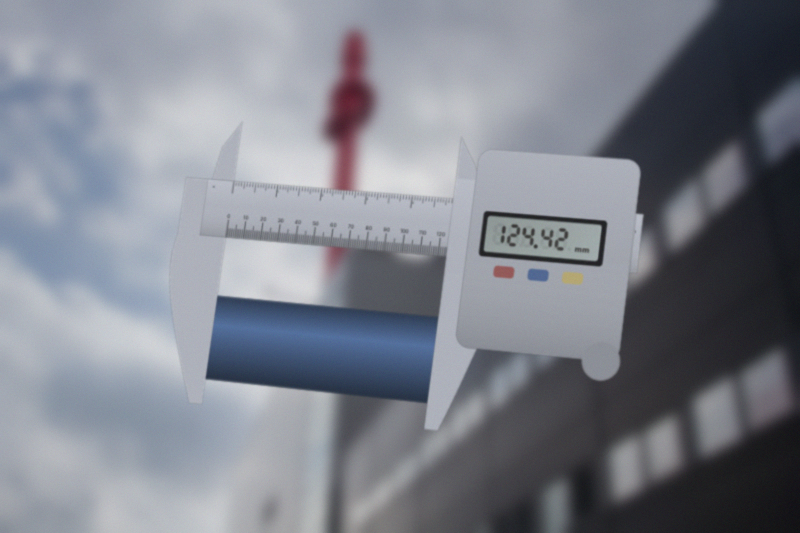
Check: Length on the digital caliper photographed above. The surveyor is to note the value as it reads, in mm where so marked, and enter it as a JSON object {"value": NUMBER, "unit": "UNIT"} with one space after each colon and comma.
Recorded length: {"value": 124.42, "unit": "mm"}
